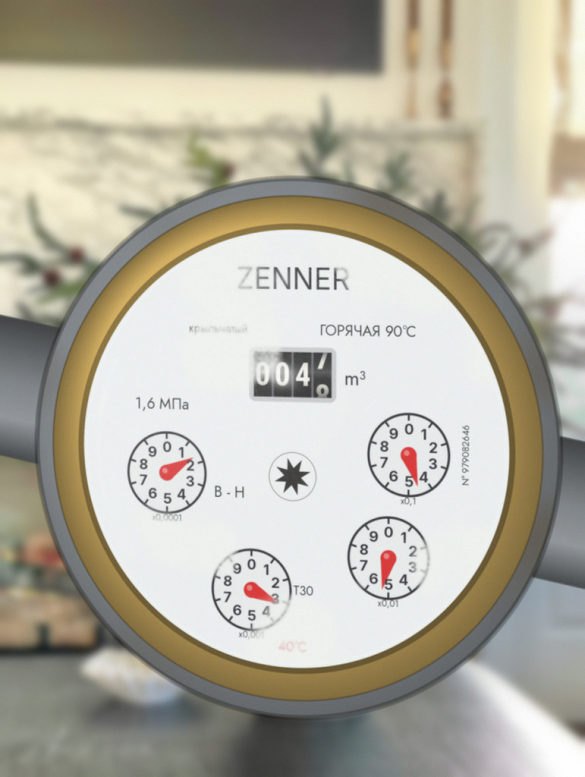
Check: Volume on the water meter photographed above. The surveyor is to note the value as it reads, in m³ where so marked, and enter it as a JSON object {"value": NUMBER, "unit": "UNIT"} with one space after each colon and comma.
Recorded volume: {"value": 47.4531, "unit": "m³"}
